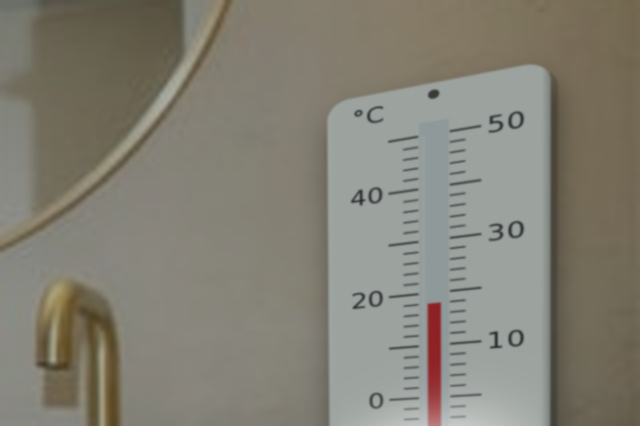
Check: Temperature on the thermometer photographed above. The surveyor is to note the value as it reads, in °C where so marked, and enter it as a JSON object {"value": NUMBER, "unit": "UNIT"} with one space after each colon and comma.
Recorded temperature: {"value": 18, "unit": "°C"}
